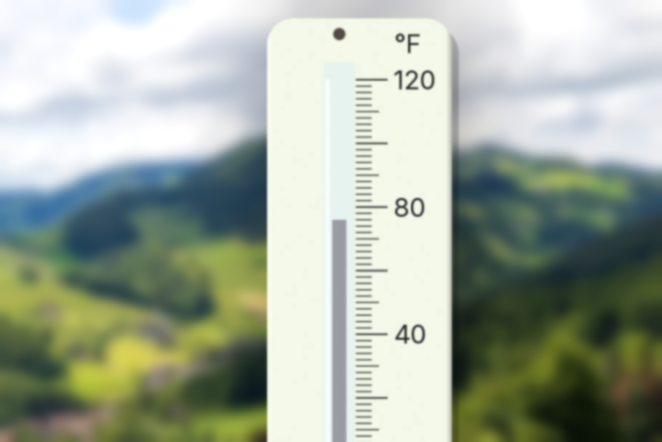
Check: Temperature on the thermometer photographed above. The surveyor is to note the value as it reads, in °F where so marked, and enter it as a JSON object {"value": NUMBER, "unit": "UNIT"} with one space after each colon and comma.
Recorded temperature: {"value": 76, "unit": "°F"}
